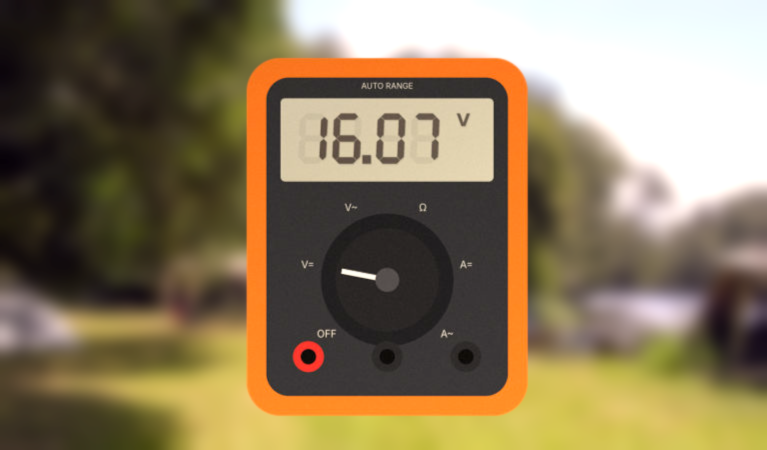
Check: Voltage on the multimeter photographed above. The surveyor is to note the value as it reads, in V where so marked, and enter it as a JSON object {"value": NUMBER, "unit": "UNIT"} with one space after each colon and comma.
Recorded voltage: {"value": 16.07, "unit": "V"}
